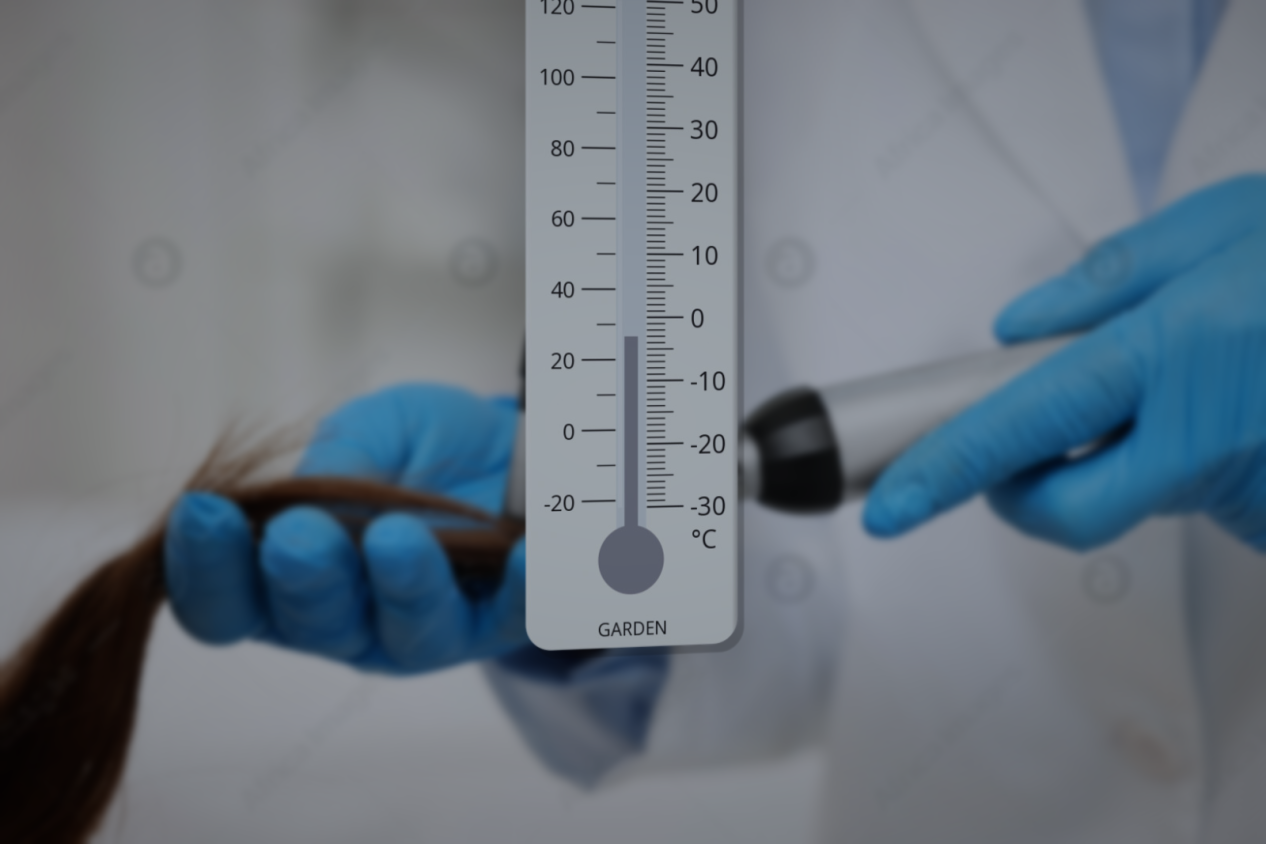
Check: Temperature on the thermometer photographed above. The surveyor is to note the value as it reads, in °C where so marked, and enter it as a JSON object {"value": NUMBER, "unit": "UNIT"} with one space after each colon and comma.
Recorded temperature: {"value": -3, "unit": "°C"}
